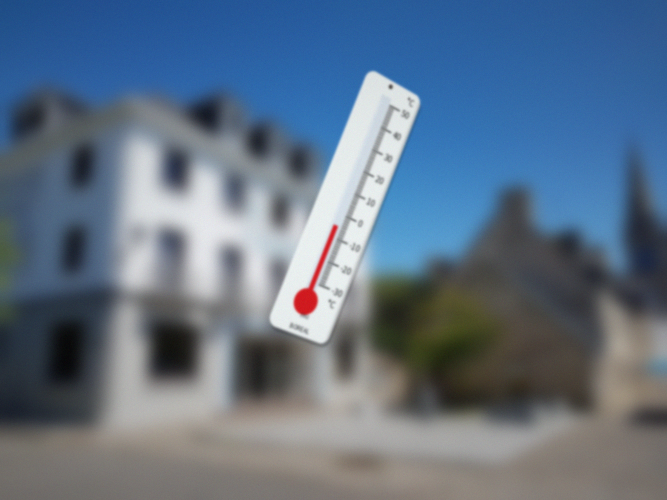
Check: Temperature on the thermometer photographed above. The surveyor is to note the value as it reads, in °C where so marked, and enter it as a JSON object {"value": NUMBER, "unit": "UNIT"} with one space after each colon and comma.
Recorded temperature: {"value": -5, "unit": "°C"}
